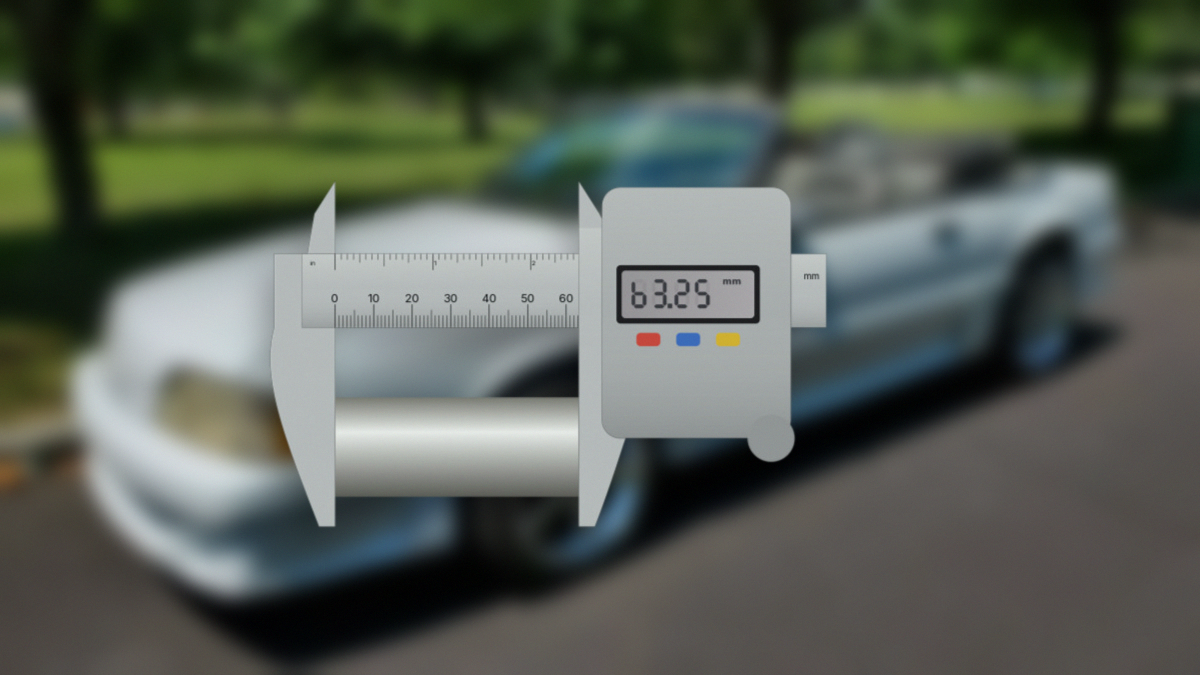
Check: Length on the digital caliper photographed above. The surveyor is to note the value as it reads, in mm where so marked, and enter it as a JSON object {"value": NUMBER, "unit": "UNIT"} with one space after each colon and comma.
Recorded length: {"value": 63.25, "unit": "mm"}
